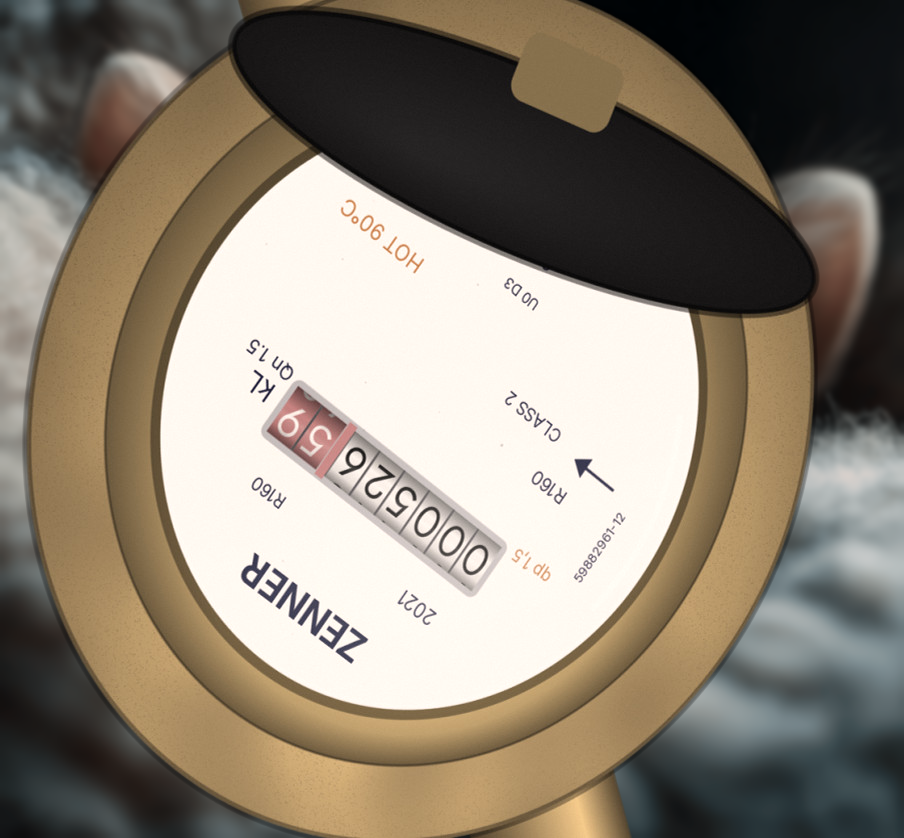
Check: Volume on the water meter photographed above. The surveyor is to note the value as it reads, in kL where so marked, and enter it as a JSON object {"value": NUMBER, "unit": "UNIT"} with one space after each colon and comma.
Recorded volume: {"value": 526.59, "unit": "kL"}
